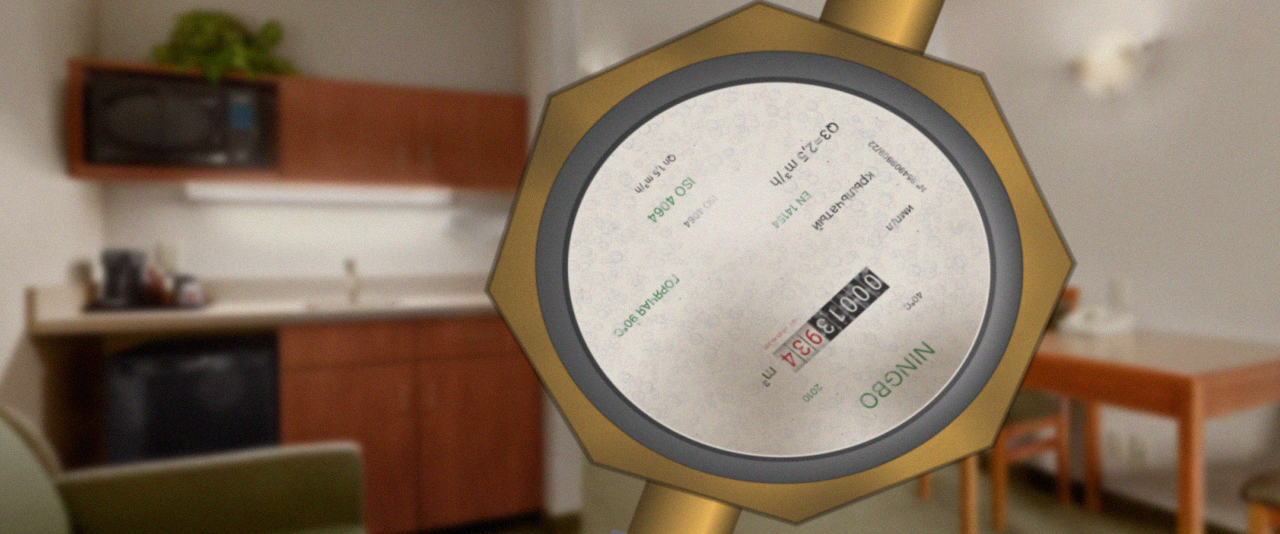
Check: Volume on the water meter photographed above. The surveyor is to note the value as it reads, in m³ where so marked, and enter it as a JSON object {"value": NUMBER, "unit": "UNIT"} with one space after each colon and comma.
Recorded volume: {"value": 13.934, "unit": "m³"}
